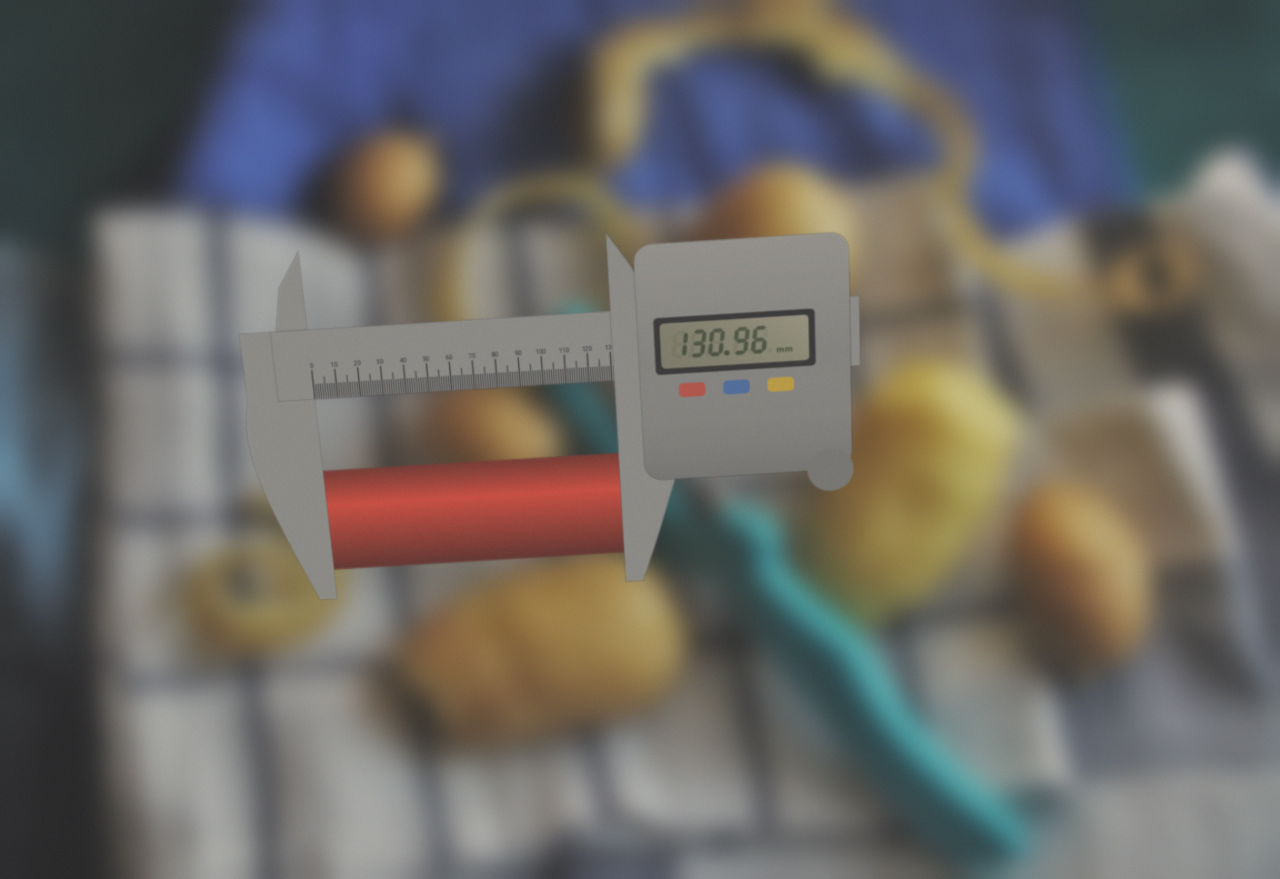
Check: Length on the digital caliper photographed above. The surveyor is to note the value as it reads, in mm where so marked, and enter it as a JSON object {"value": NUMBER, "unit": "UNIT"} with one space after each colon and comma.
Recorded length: {"value": 130.96, "unit": "mm"}
